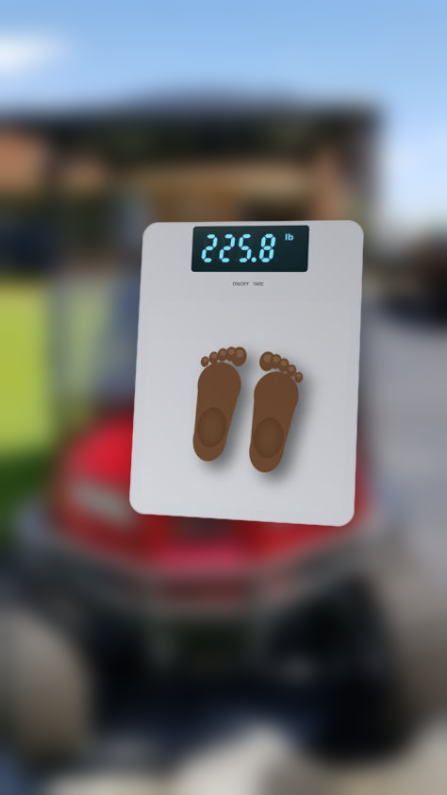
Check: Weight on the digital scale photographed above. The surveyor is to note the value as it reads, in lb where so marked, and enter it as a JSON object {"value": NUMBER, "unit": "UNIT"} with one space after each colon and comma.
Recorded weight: {"value": 225.8, "unit": "lb"}
